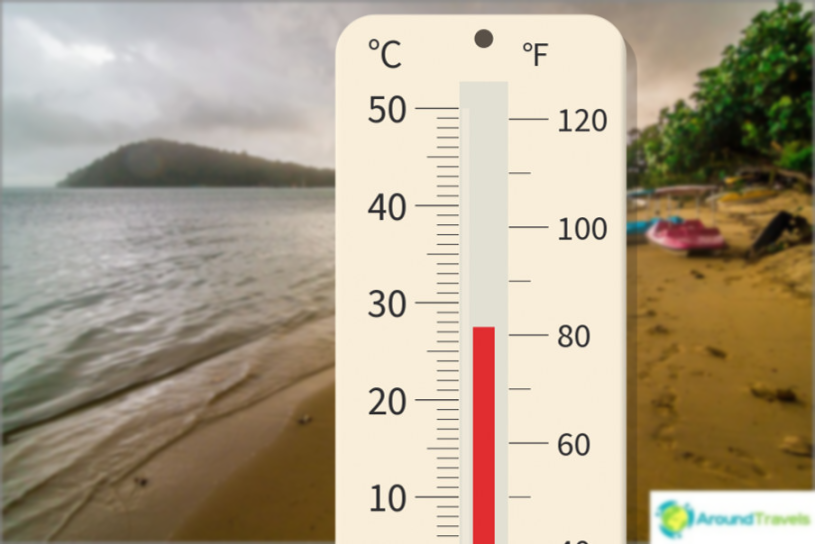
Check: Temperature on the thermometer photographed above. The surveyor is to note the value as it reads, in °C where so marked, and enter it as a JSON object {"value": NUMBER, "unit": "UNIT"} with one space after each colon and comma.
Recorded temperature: {"value": 27.5, "unit": "°C"}
